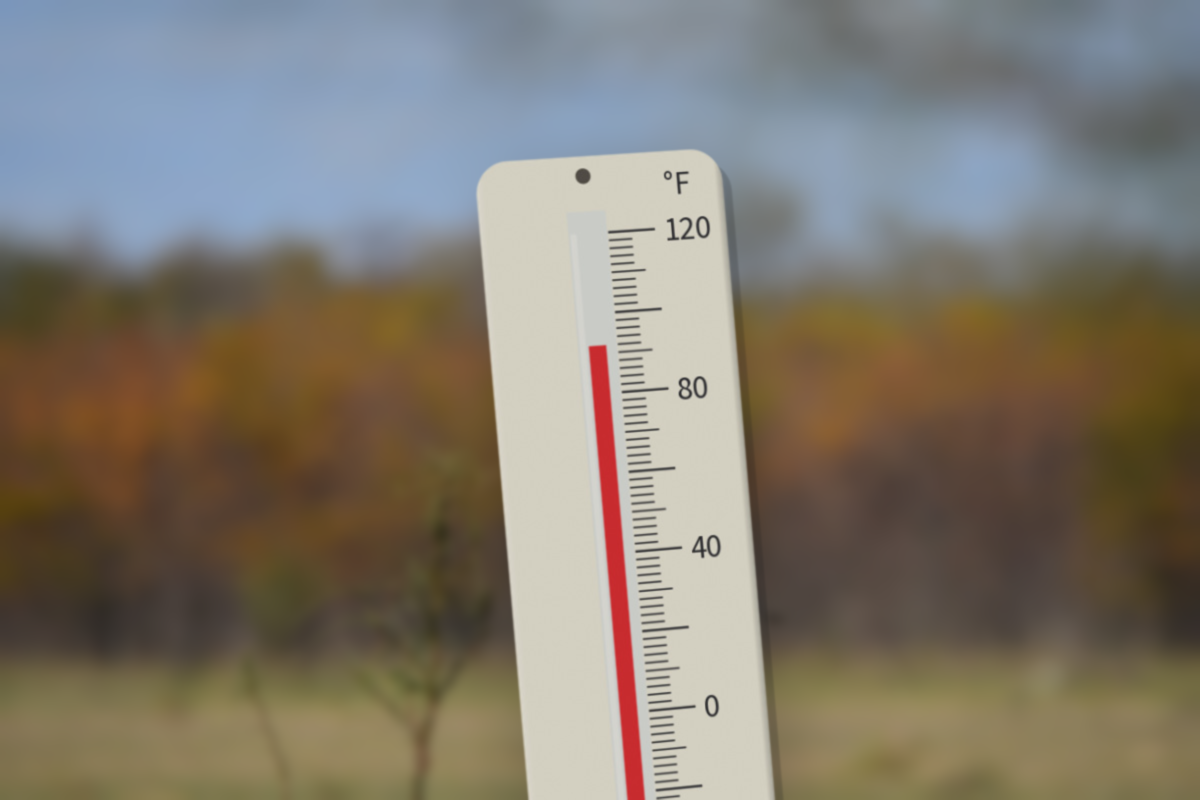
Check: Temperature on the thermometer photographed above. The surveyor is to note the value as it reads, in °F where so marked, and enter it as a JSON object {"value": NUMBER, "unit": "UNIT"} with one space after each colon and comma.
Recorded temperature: {"value": 92, "unit": "°F"}
